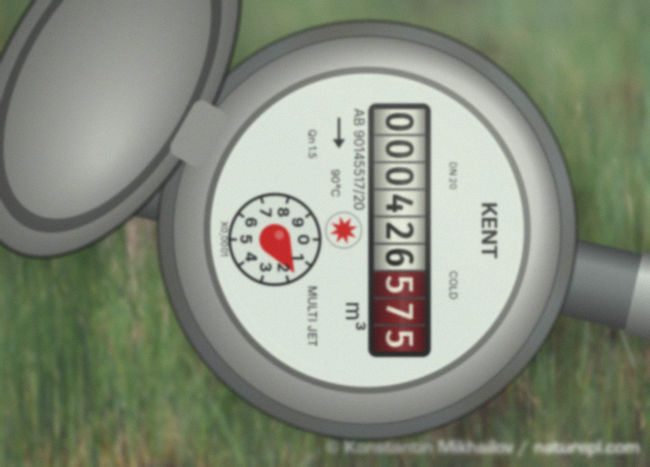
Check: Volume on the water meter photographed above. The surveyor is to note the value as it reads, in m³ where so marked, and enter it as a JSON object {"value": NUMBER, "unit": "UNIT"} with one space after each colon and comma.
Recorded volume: {"value": 426.5751, "unit": "m³"}
